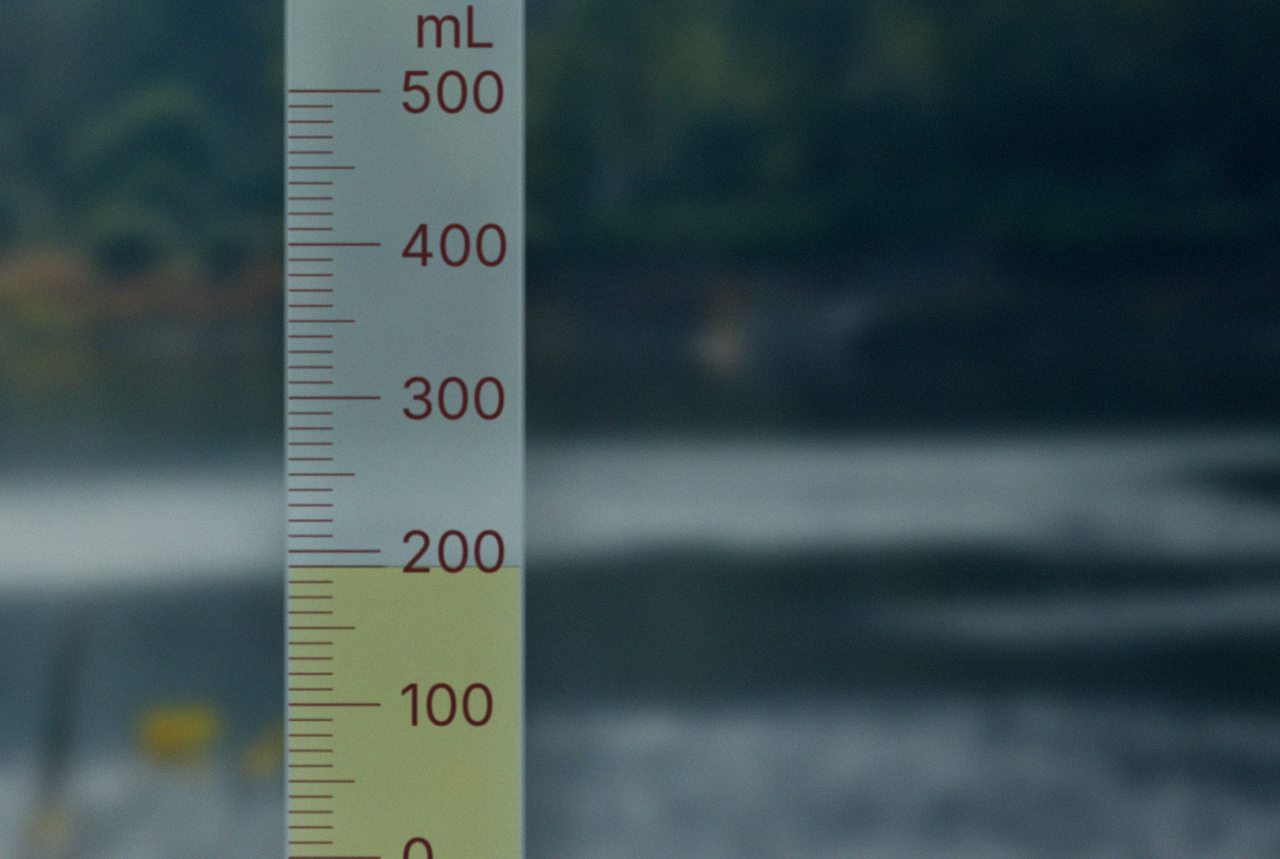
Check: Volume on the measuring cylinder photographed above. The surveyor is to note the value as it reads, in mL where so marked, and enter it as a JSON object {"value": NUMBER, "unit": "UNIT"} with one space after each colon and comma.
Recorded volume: {"value": 190, "unit": "mL"}
